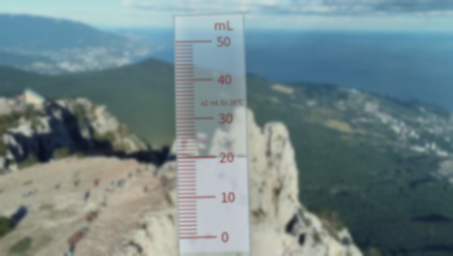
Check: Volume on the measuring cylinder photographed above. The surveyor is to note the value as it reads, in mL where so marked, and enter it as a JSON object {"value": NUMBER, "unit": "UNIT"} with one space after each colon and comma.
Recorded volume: {"value": 20, "unit": "mL"}
